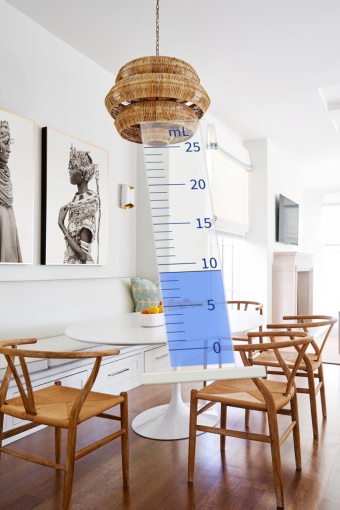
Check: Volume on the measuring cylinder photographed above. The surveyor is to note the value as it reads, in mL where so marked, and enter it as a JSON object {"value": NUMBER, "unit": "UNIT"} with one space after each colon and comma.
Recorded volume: {"value": 9, "unit": "mL"}
